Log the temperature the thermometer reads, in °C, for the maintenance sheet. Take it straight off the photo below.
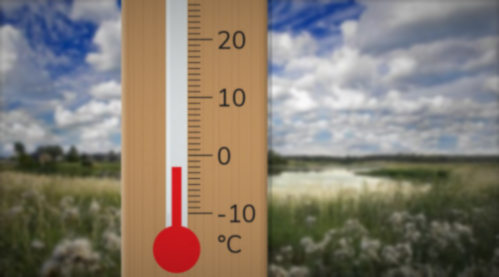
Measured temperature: -2 °C
